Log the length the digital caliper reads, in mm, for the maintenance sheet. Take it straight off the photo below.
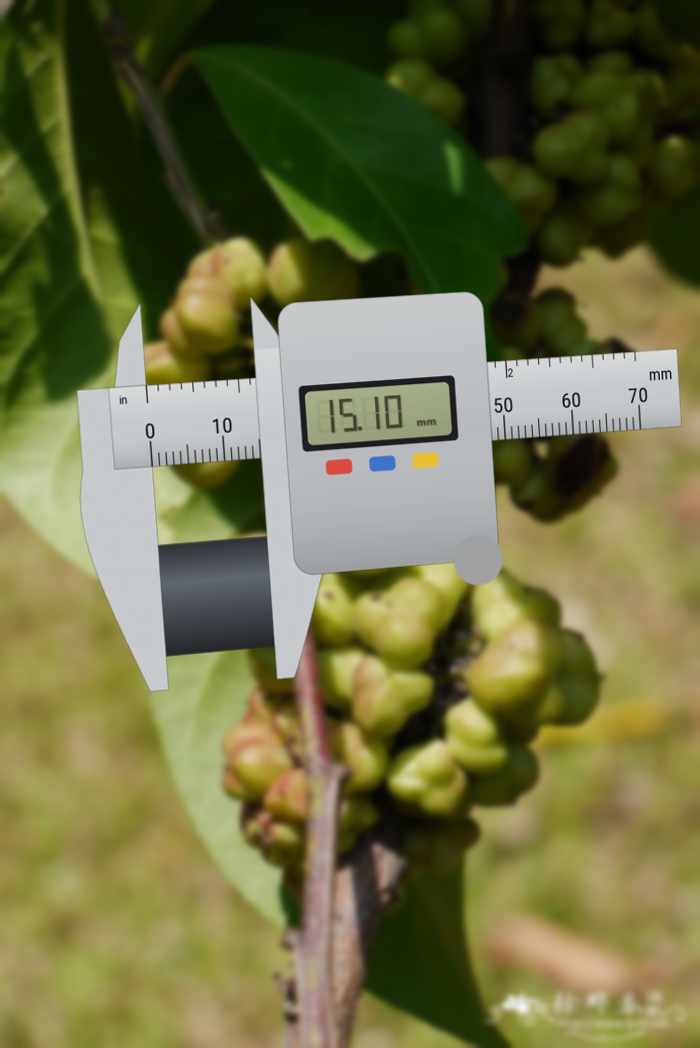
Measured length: 15.10 mm
